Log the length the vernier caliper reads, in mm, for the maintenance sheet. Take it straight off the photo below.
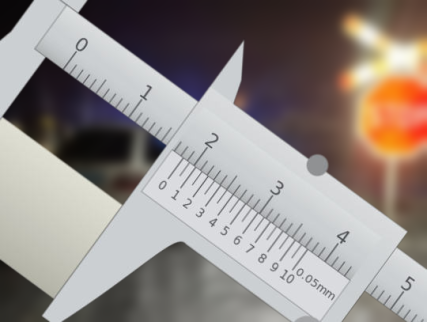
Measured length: 18.4 mm
